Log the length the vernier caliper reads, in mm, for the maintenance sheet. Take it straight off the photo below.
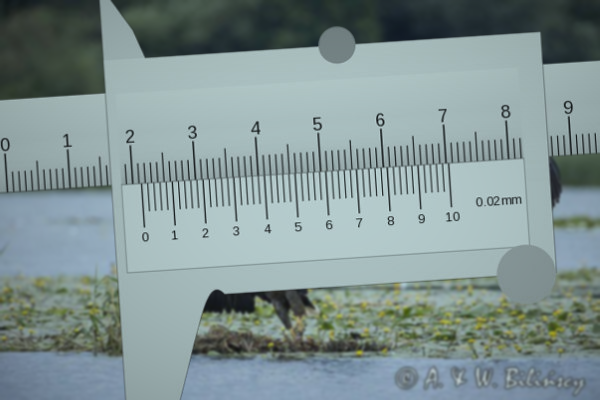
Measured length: 21.4 mm
